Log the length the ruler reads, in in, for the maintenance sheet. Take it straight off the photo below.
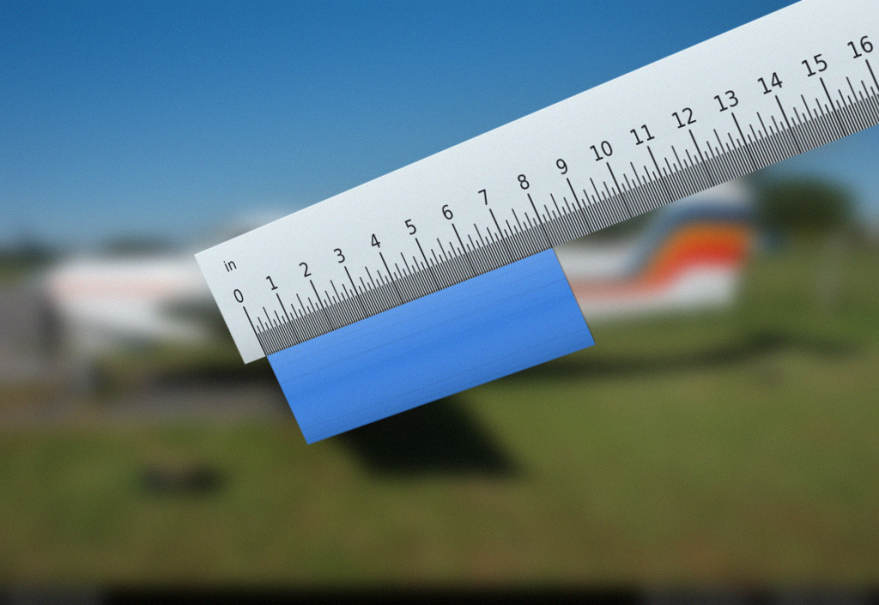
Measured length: 8 in
